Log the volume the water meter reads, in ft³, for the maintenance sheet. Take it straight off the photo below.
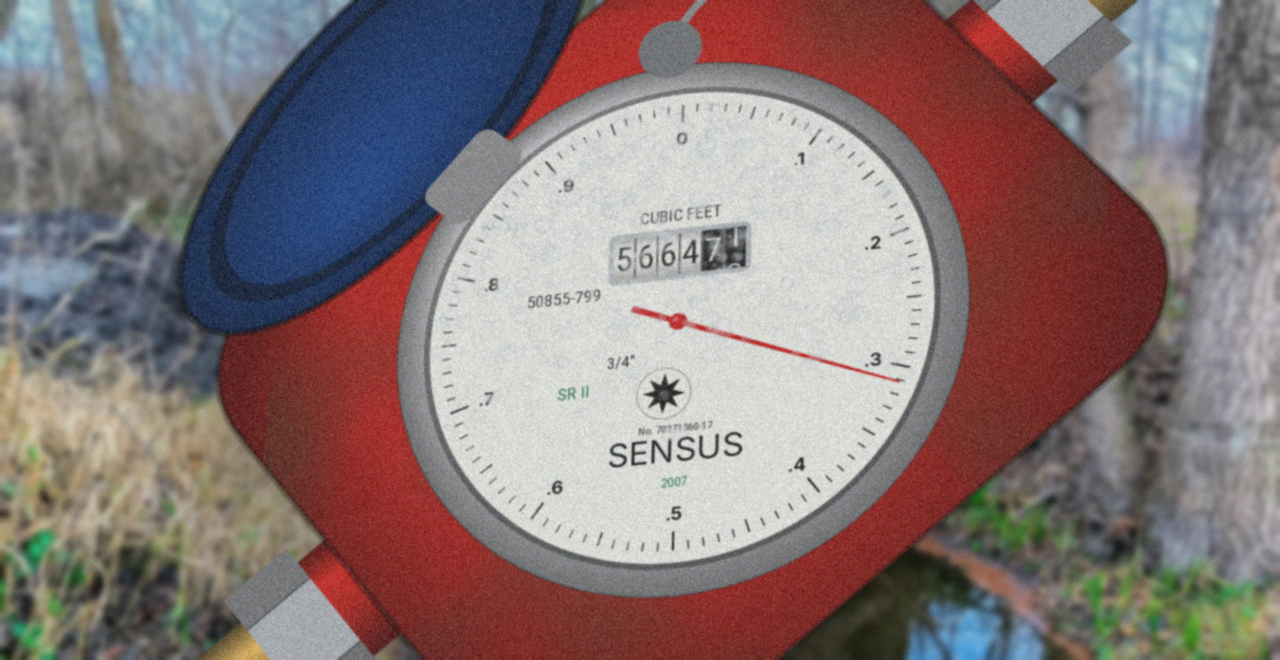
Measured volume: 566471.31 ft³
